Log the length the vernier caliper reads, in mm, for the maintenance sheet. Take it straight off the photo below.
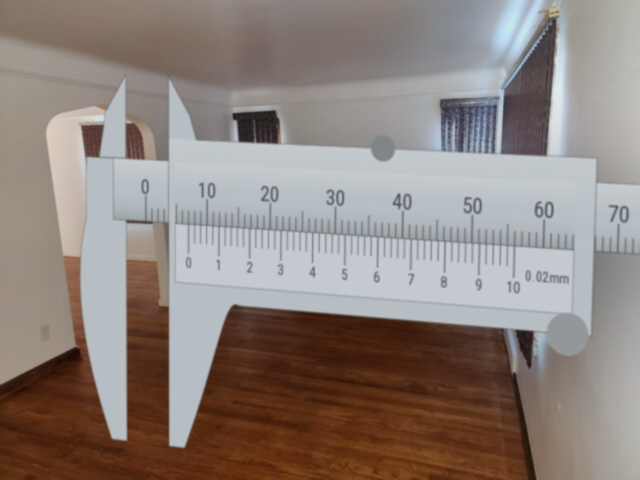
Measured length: 7.0 mm
